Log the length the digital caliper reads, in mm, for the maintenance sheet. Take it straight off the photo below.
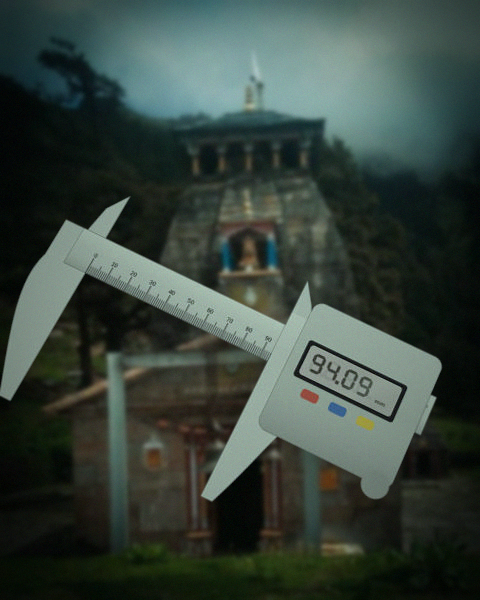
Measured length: 94.09 mm
